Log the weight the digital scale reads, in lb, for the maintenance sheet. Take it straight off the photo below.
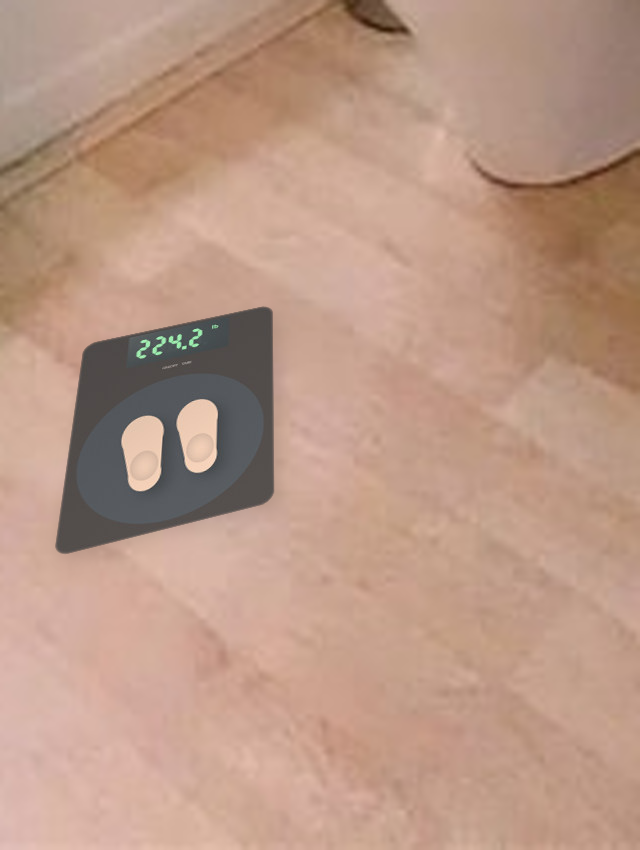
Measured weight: 224.2 lb
